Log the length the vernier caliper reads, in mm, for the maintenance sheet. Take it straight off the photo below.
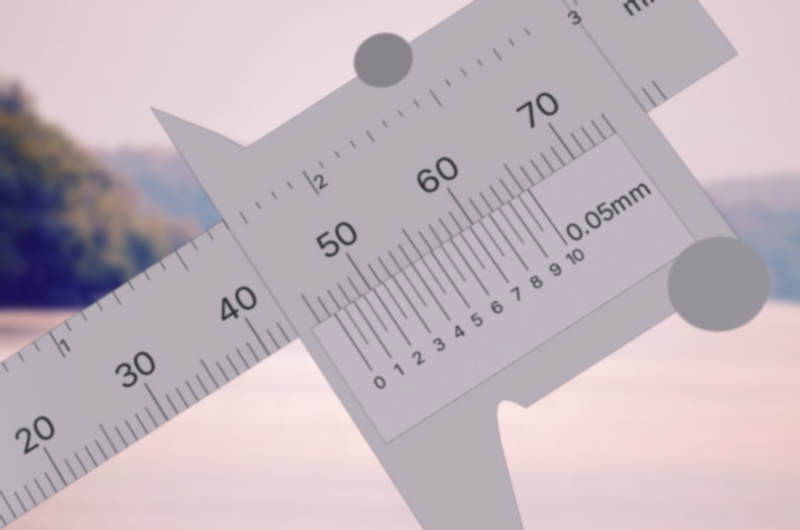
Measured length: 46.4 mm
